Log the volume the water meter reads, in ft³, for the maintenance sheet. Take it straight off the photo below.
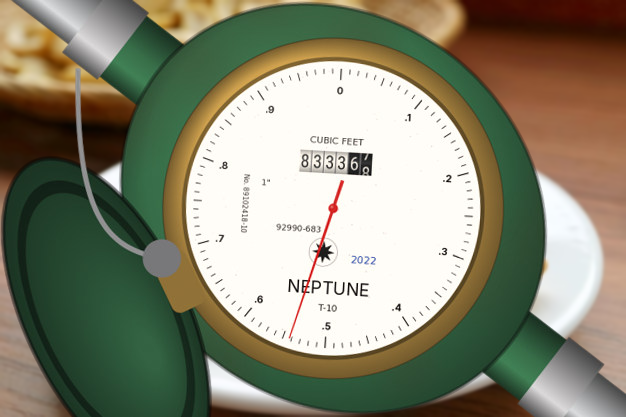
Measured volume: 833367.54 ft³
